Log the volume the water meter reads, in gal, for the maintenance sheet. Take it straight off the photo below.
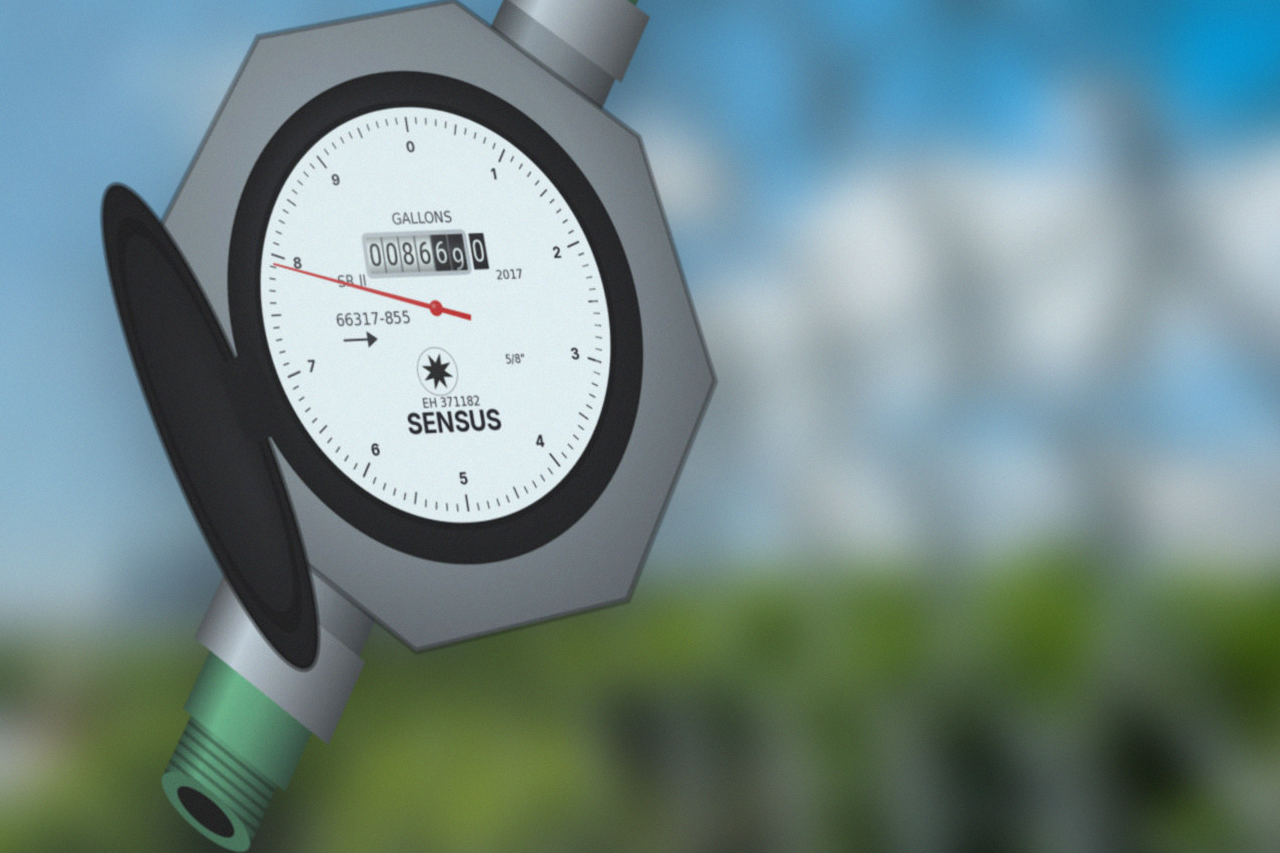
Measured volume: 86687.9 gal
